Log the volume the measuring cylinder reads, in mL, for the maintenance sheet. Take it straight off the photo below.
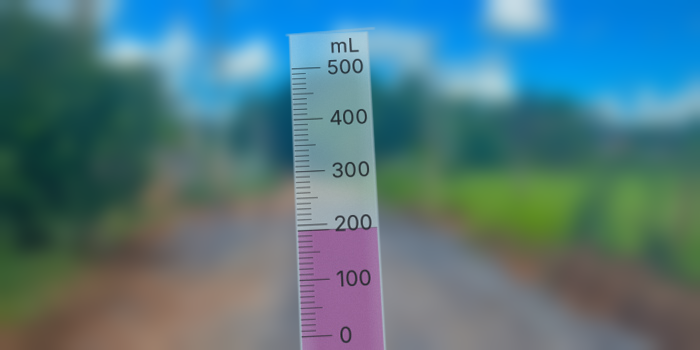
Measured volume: 190 mL
